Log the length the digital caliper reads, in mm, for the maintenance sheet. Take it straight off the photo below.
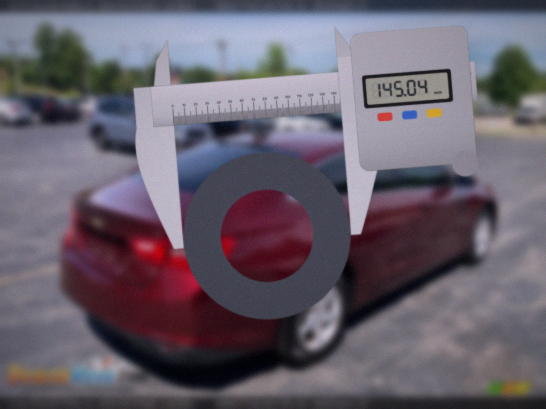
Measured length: 145.04 mm
